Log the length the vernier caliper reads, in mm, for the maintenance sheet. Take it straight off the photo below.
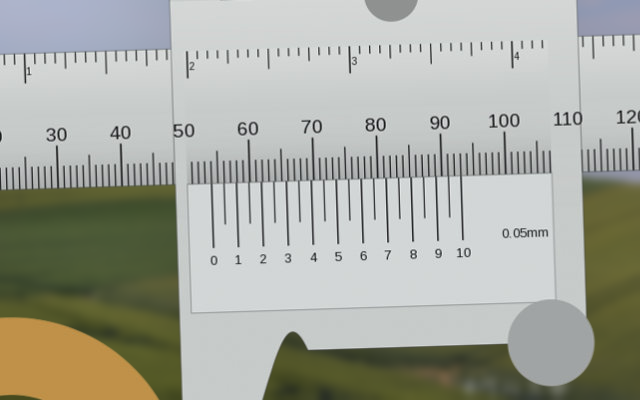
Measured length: 54.0 mm
